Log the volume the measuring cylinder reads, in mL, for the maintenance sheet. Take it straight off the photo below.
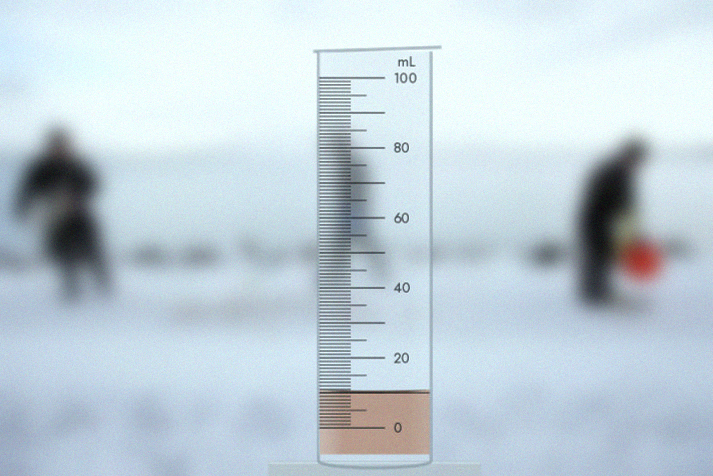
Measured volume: 10 mL
